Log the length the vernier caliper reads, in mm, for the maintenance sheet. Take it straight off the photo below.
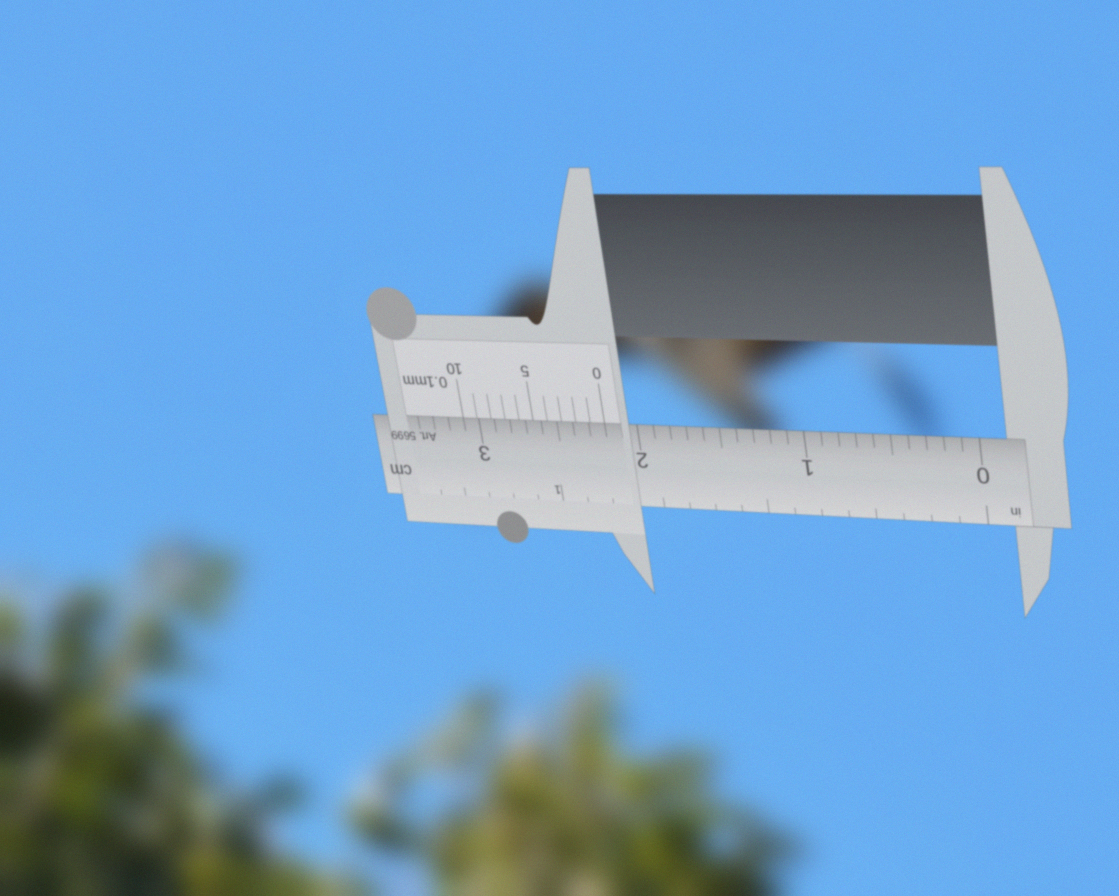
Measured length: 22.0 mm
